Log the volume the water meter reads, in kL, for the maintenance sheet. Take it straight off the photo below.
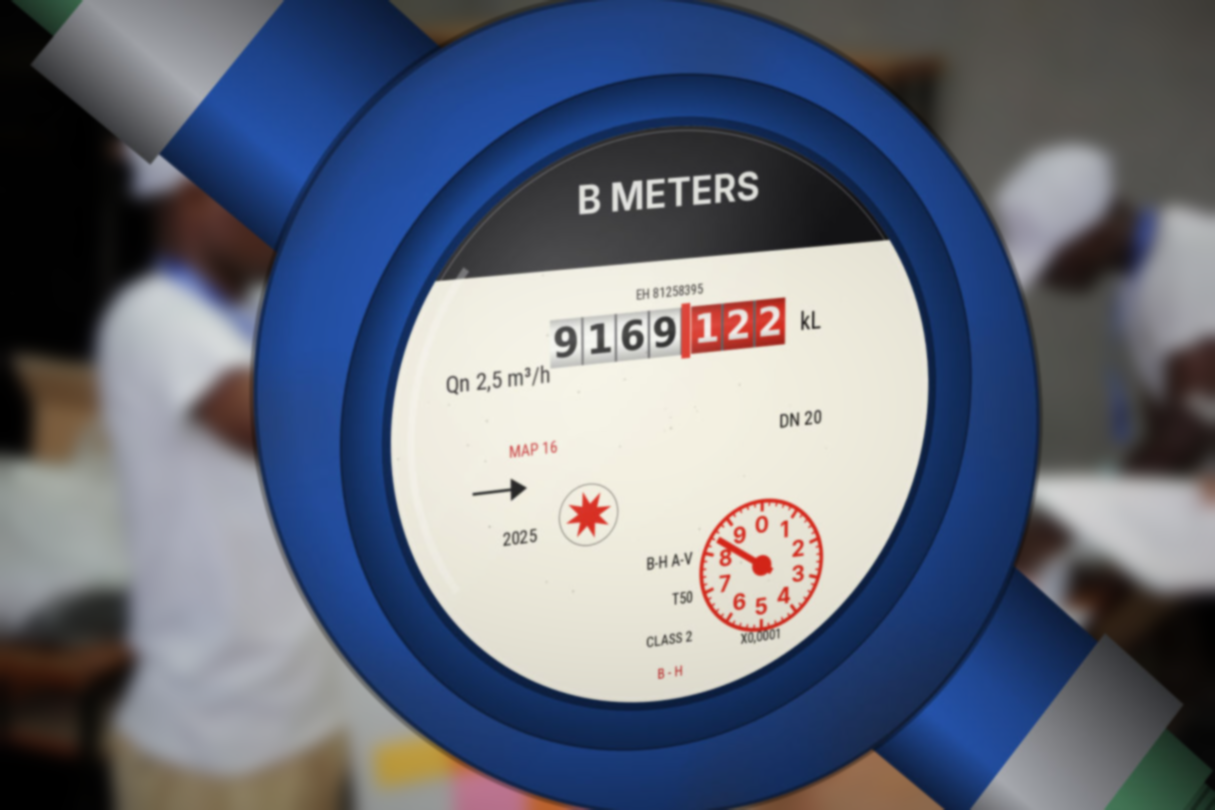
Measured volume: 9169.1228 kL
